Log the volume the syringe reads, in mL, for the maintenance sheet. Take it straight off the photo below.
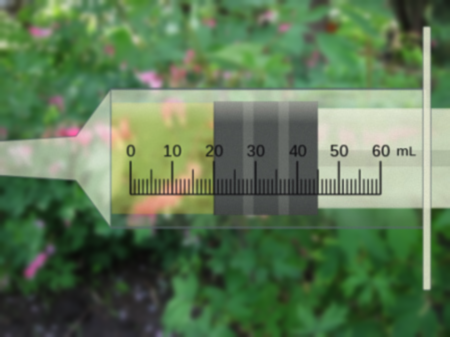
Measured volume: 20 mL
